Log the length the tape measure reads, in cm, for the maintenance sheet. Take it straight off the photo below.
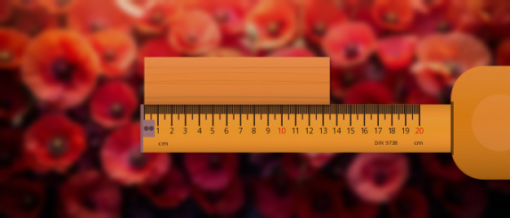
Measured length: 13.5 cm
